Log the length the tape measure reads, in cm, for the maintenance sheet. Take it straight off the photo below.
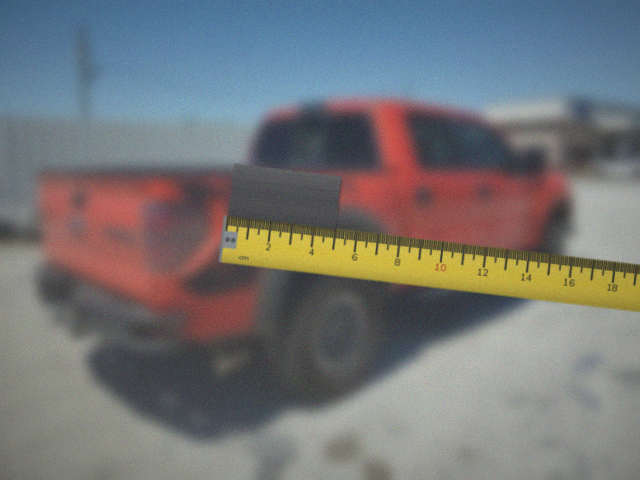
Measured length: 5 cm
